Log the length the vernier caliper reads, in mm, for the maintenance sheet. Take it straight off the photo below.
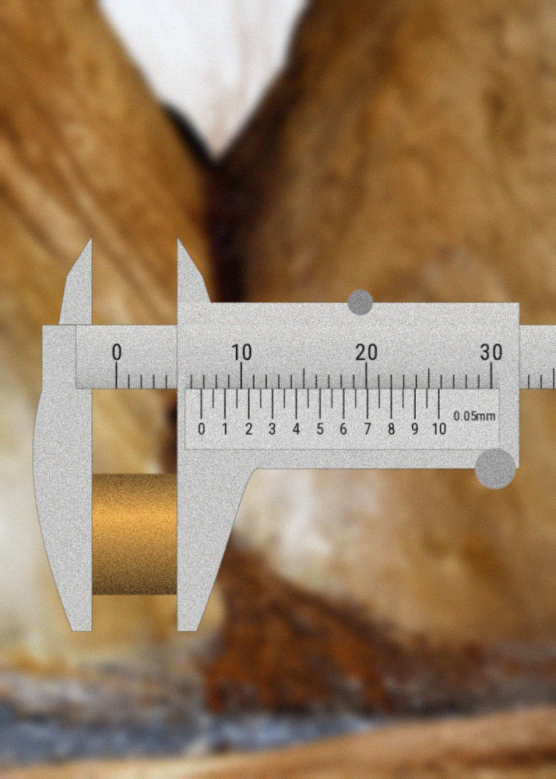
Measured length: 6.8 mm
